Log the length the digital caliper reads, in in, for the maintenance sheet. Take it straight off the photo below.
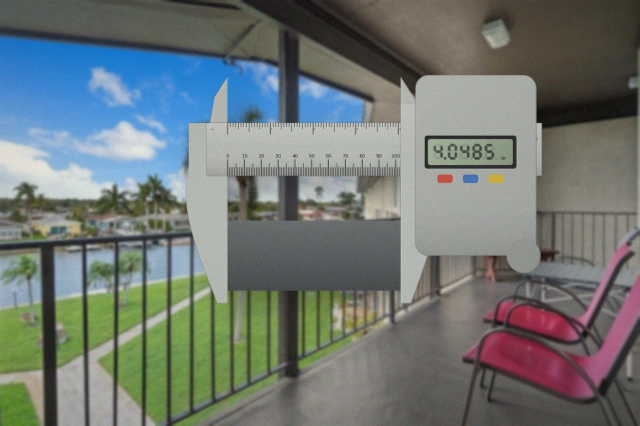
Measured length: 4.0485 in
